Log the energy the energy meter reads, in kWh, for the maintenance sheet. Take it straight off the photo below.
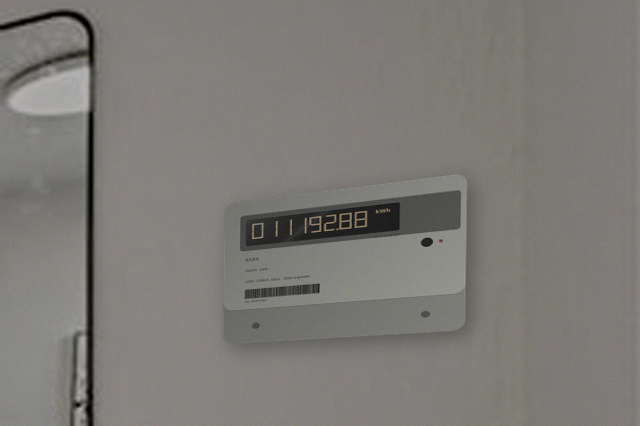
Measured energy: 11192.88 kWh
